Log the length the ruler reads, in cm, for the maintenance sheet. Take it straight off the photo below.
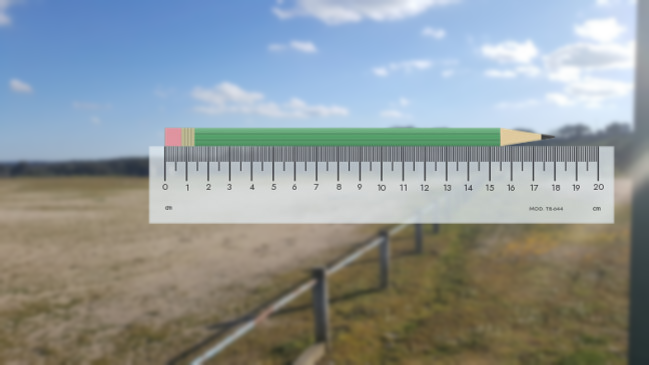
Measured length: 18 cm
